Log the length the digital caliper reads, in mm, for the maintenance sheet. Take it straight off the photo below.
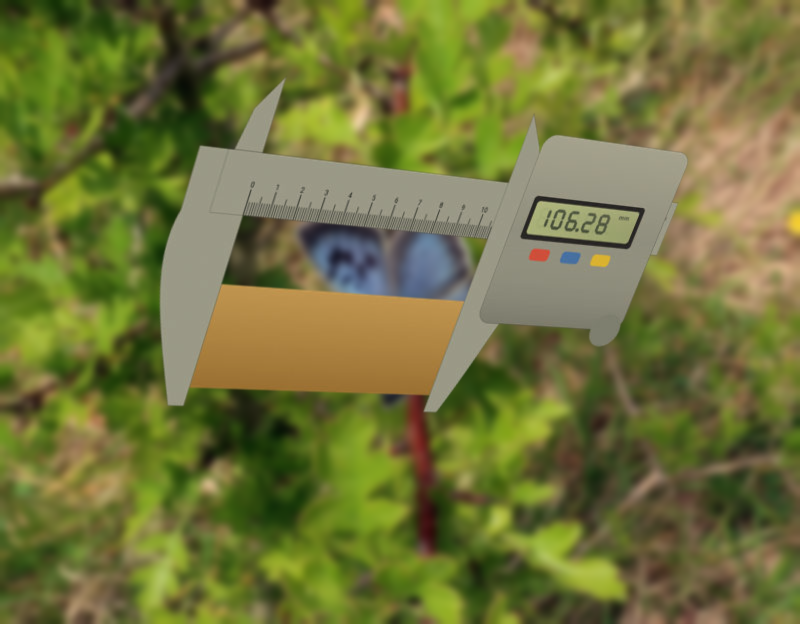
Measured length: 106.28 mm
